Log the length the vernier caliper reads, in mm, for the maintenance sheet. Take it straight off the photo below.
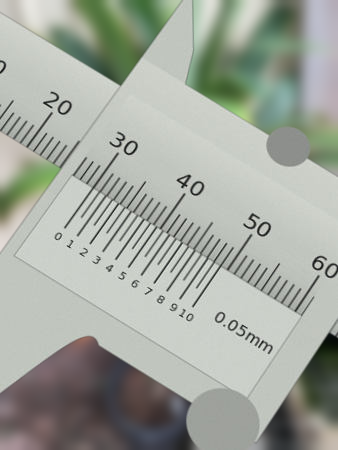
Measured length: 30.0 mm
